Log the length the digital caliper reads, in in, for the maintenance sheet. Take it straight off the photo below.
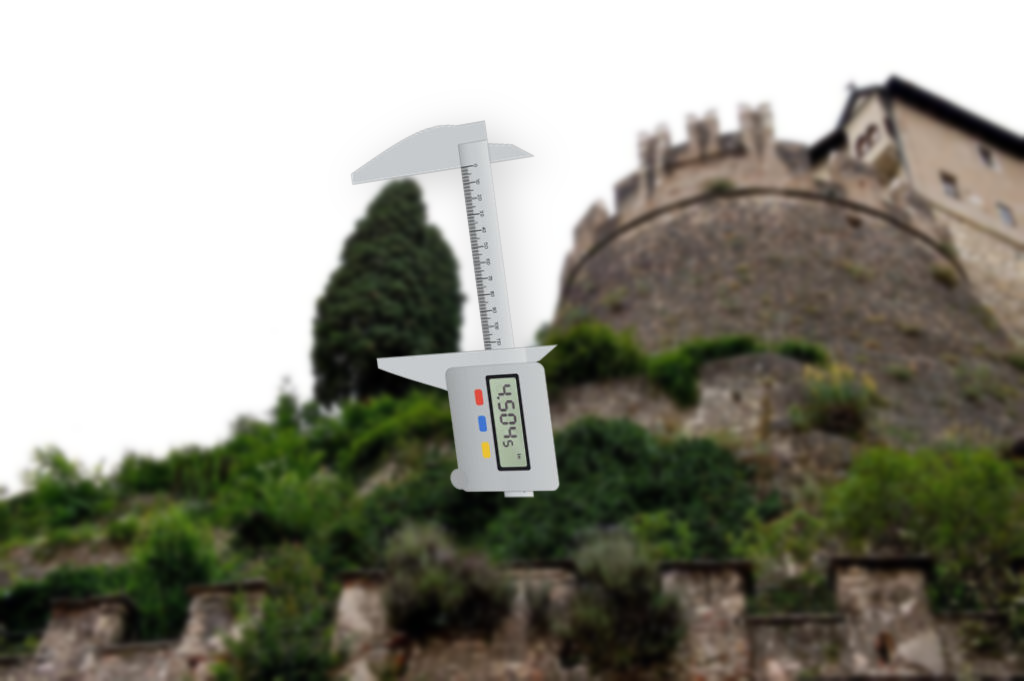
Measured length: 4.5045 in
